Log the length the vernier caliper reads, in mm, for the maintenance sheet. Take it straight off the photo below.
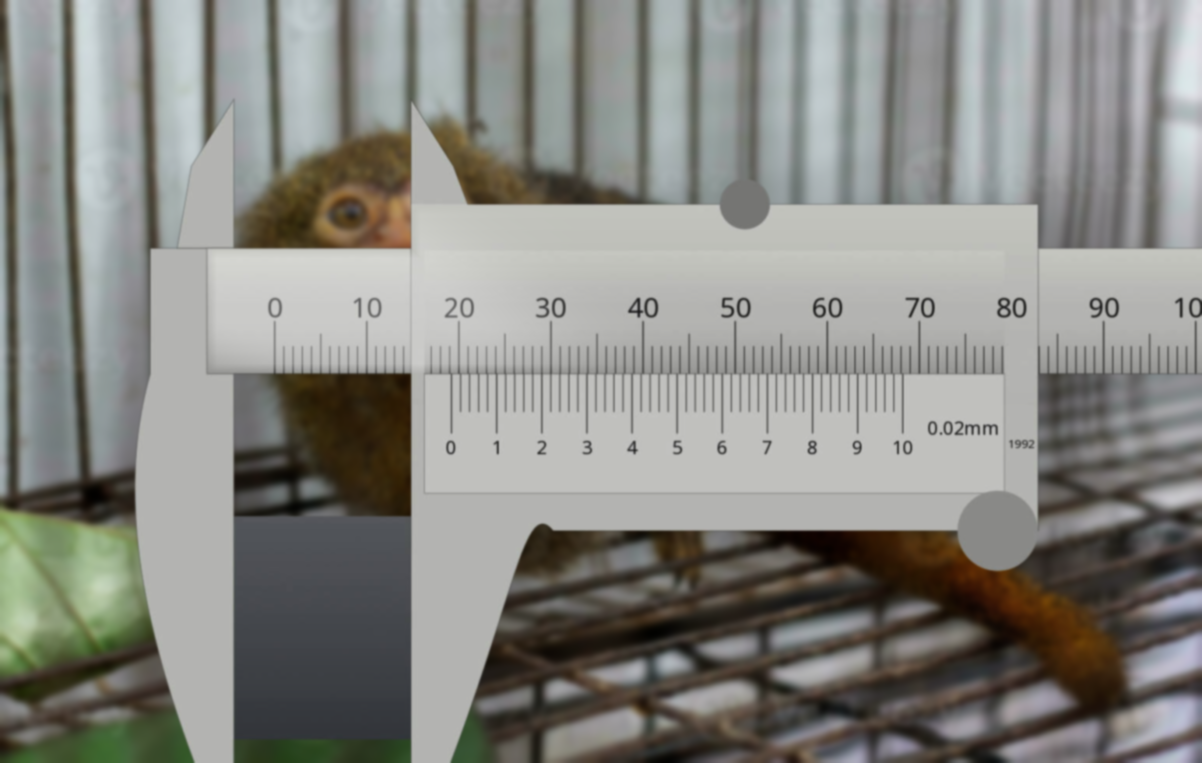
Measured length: 19.2 mm
